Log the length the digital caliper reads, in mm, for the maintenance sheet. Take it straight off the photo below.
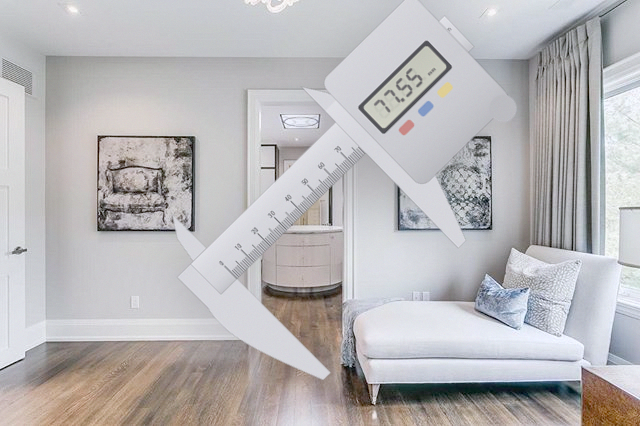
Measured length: 77.55 mm
